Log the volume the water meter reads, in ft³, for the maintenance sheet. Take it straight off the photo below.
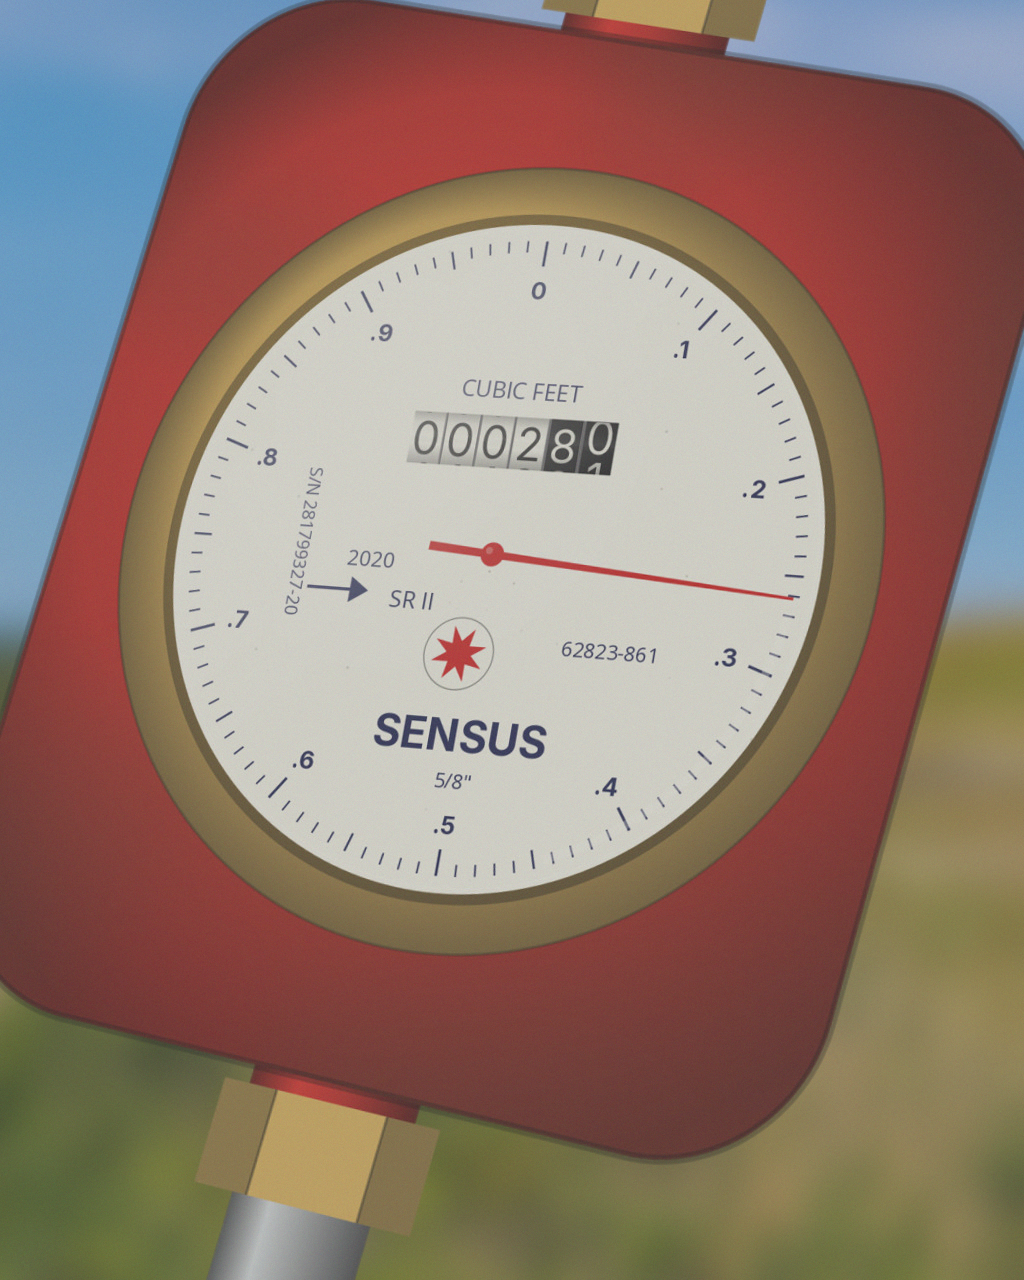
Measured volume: 280.26 ft³
